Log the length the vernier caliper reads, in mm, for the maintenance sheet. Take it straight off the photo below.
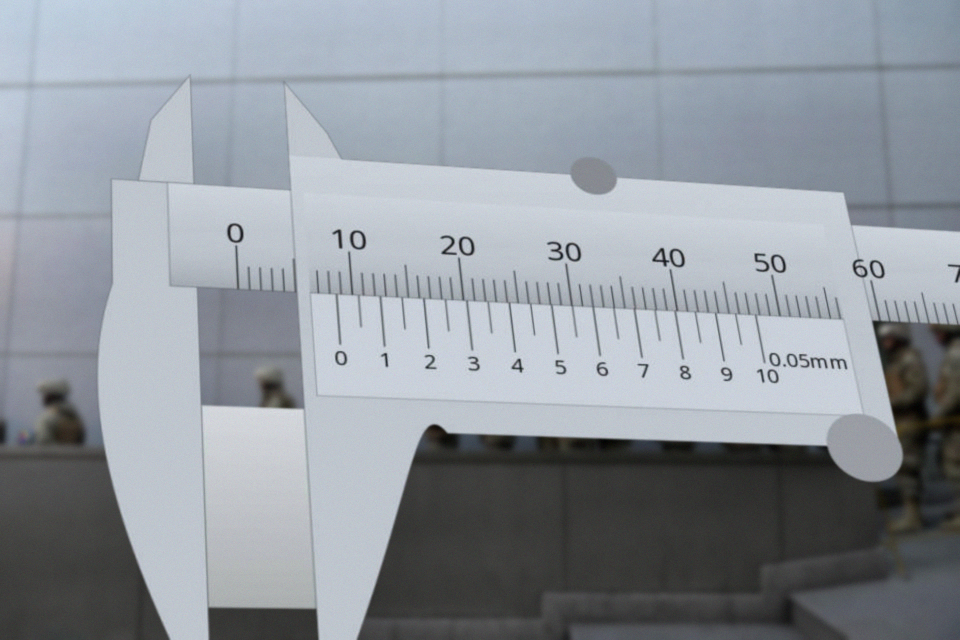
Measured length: 8.6 mm
